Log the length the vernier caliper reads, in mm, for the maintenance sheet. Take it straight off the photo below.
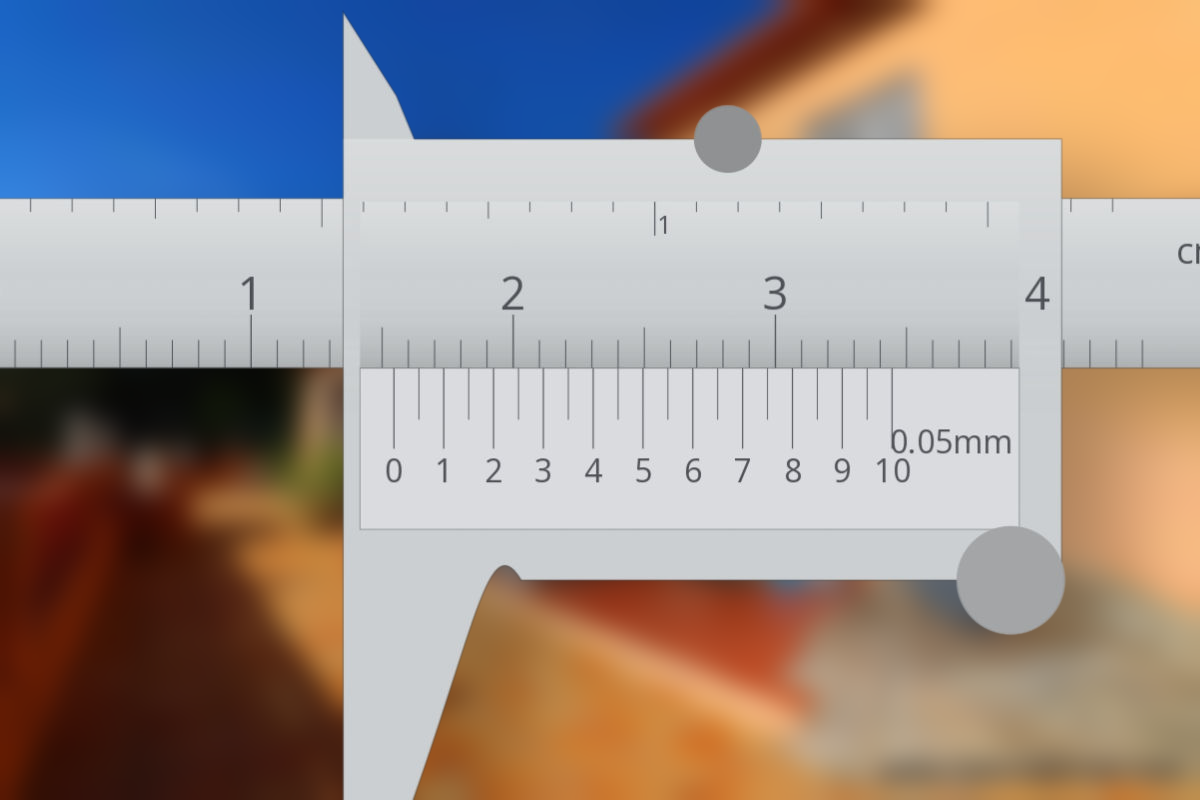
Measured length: 15.45 mm
